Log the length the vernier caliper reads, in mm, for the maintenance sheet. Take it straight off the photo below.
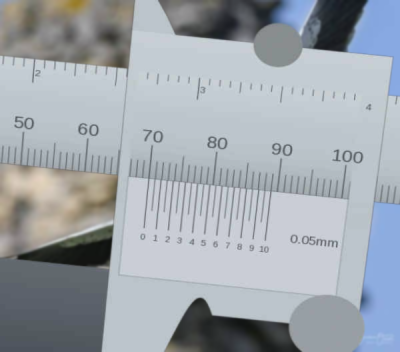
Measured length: 70.0 mm
